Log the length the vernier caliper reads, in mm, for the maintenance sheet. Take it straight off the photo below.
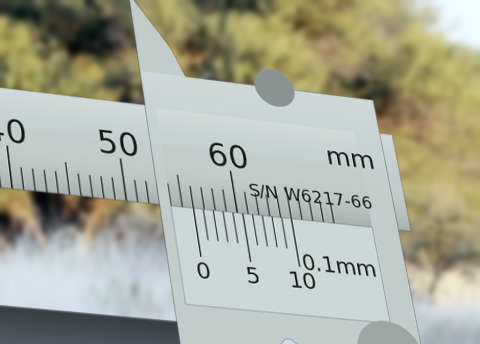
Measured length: 56.0 mm
